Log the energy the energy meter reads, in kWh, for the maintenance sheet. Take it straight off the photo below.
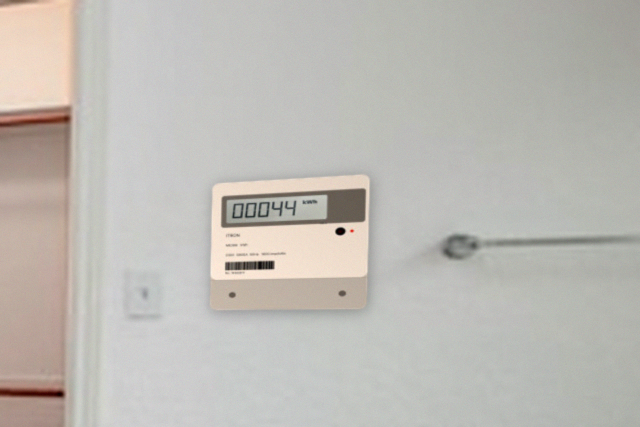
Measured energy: 44 kWh
